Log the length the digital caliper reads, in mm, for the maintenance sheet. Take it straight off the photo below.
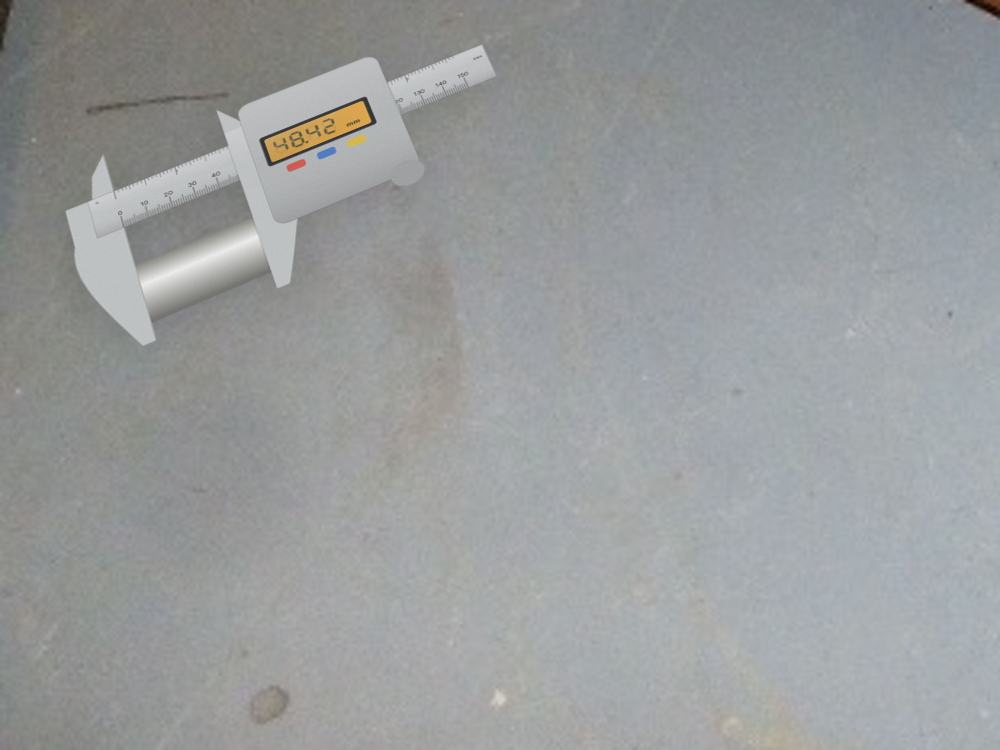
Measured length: 48.42 mm
